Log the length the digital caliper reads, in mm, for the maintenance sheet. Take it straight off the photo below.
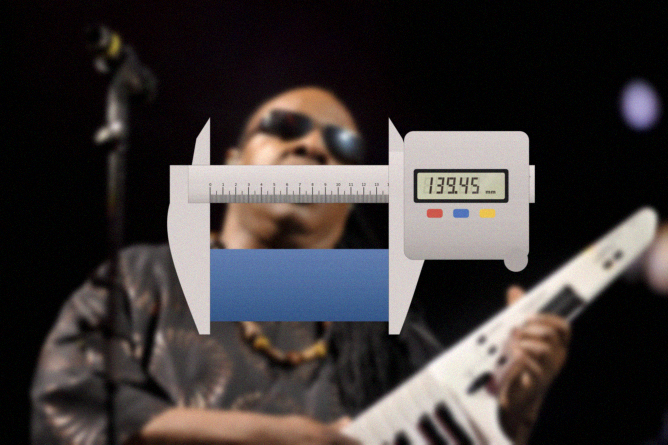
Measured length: 139.45 mm
